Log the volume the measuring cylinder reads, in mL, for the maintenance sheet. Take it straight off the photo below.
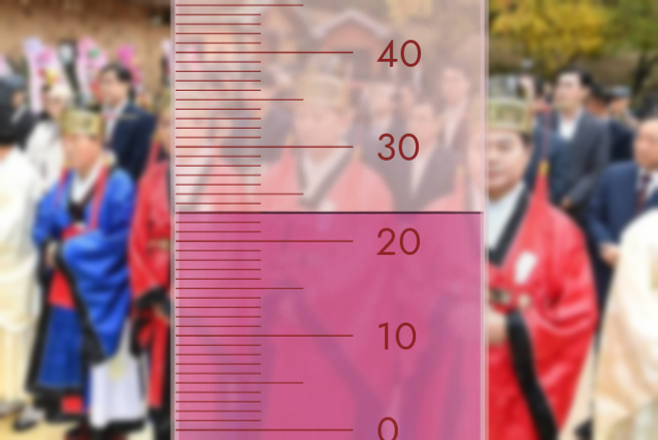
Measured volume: 23 mL
